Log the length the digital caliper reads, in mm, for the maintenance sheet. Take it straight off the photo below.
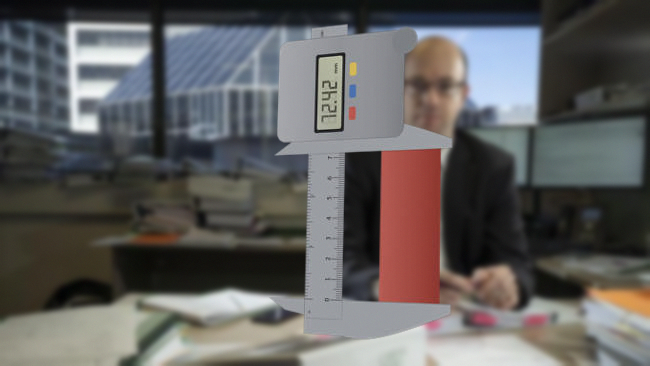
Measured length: 72.42 mm
